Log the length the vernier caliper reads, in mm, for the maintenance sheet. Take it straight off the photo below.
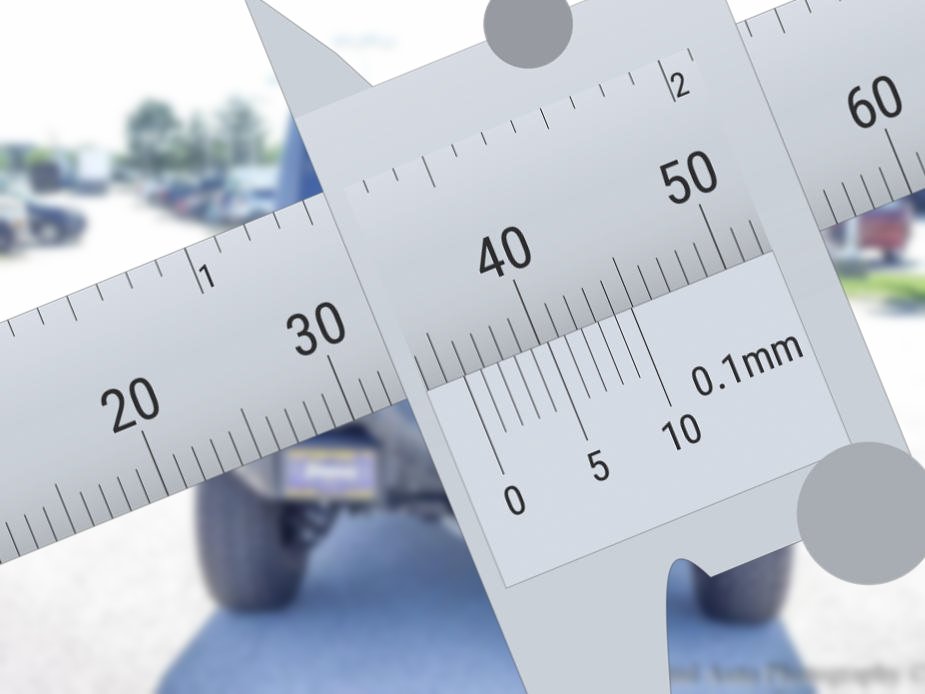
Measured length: 35.9 mm
